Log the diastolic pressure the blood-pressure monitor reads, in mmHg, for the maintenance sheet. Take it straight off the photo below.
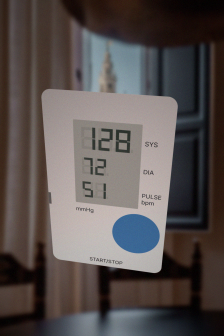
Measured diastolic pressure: 72 mmHg
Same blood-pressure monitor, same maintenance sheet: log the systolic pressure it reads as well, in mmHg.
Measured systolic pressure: 128 mmHg
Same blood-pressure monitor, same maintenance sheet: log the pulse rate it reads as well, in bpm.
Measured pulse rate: 51 bpm
